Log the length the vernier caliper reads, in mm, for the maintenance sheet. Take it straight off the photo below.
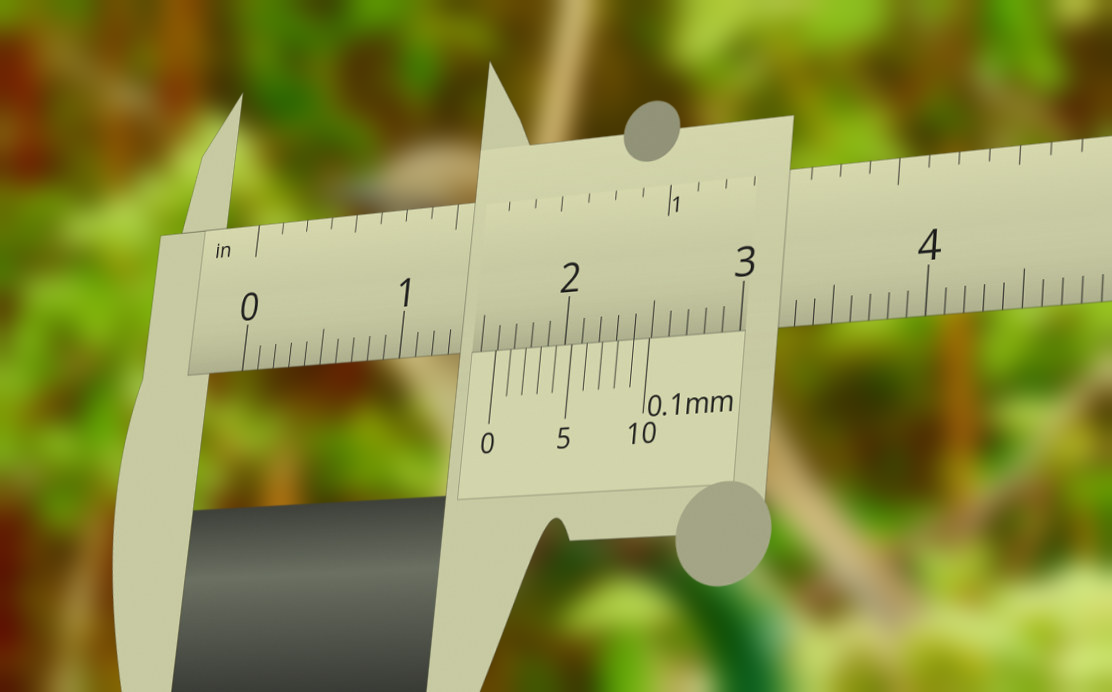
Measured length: 15.9 mm
